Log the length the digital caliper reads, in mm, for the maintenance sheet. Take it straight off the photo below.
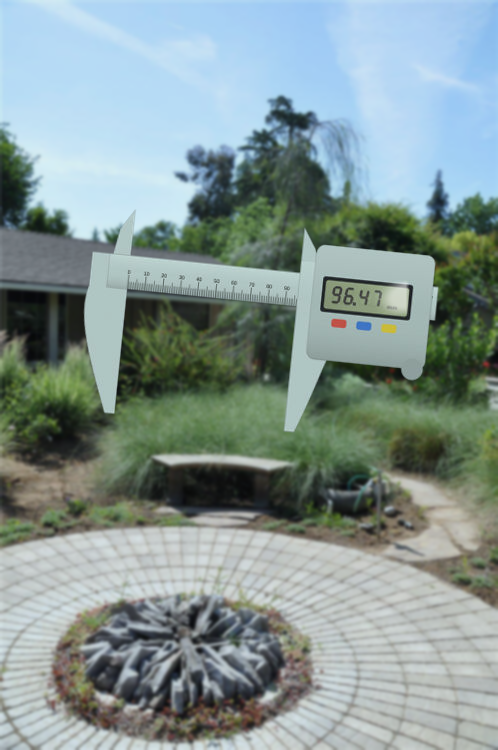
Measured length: 96.47 mm
